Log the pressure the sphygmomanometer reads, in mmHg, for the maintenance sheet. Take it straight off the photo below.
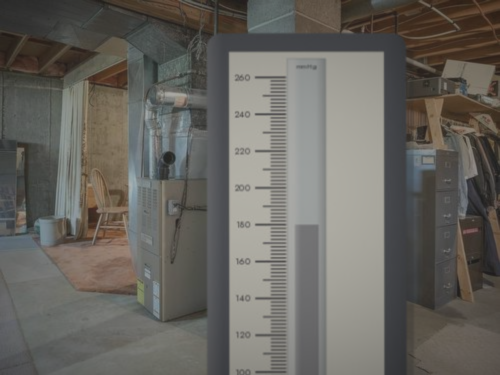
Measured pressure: 180 mmHg
